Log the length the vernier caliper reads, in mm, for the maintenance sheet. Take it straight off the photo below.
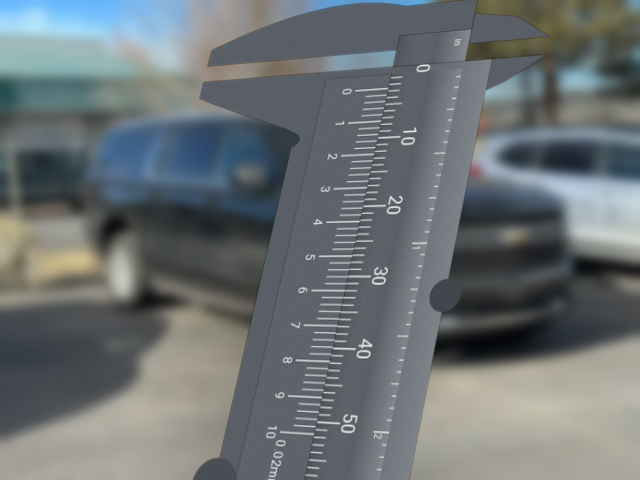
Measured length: 2.6 mm
